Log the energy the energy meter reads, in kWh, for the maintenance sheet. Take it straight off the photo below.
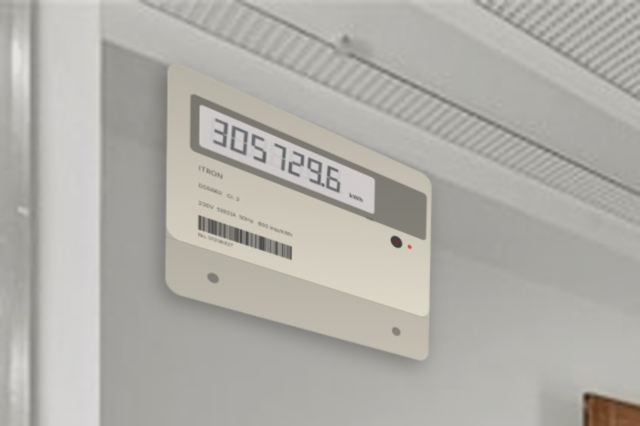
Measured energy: 305729.6 kWh
